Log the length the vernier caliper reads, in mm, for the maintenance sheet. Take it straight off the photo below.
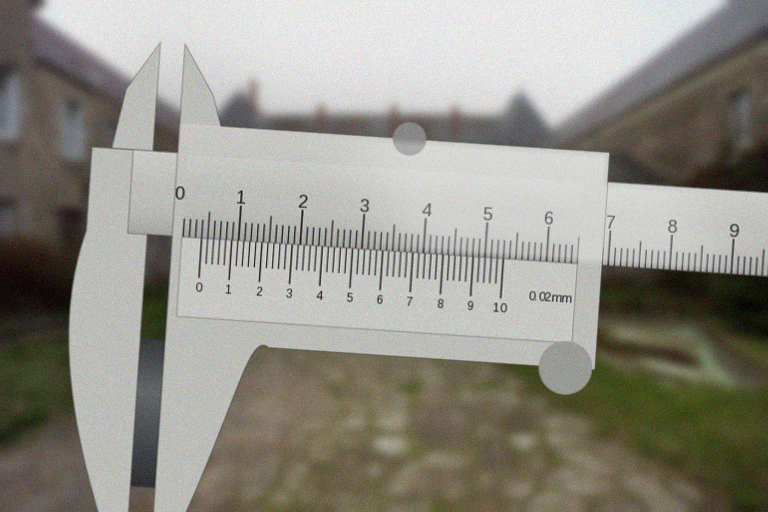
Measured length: 4.0 mm
